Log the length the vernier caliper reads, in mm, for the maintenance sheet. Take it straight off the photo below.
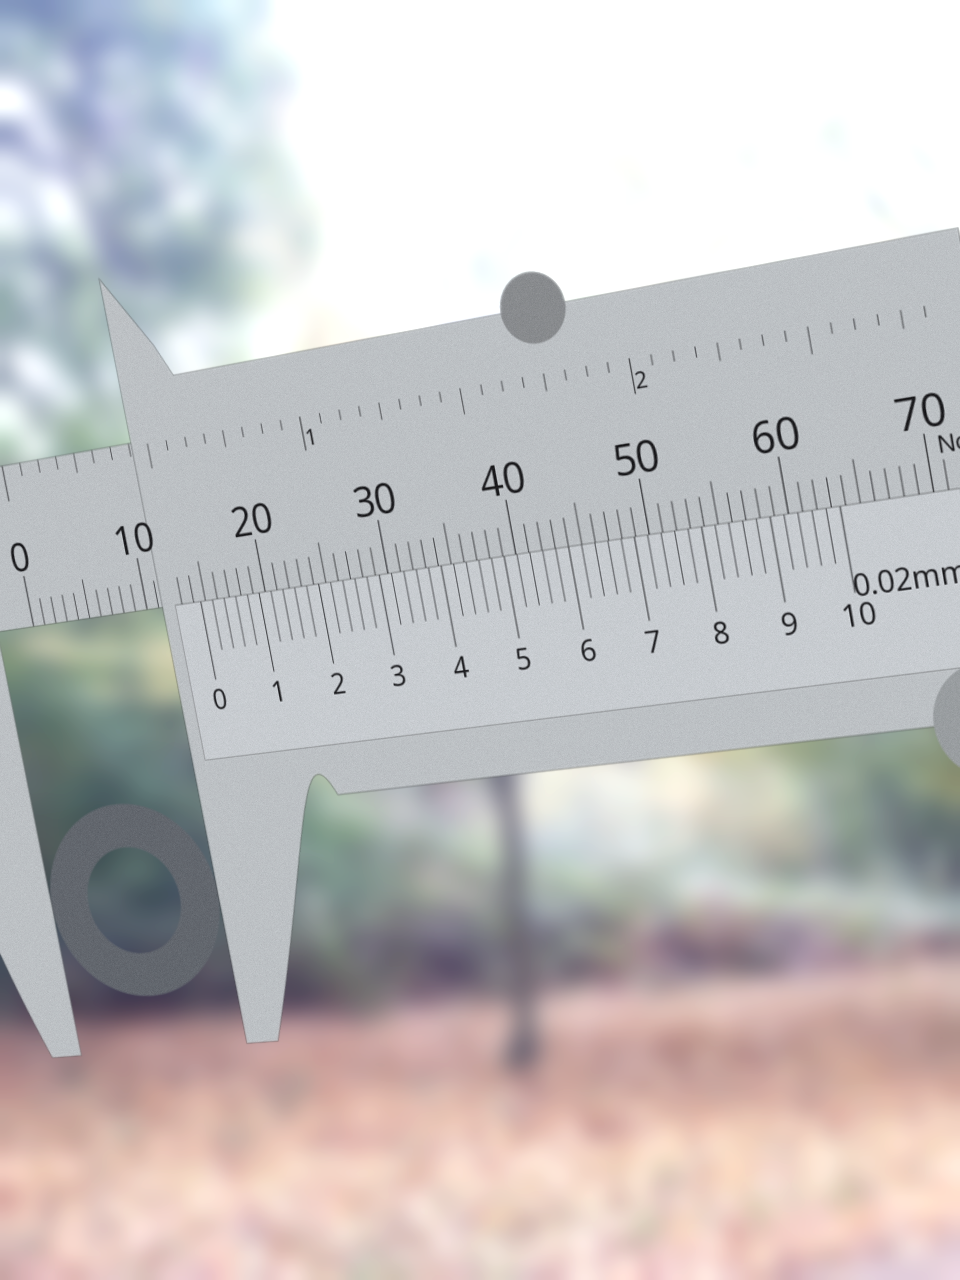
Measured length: 14.6 mm
